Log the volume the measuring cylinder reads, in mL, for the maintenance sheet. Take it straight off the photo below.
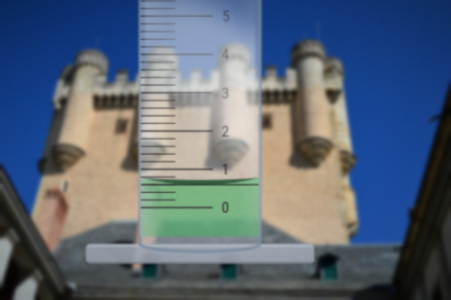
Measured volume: 0.6 mL
